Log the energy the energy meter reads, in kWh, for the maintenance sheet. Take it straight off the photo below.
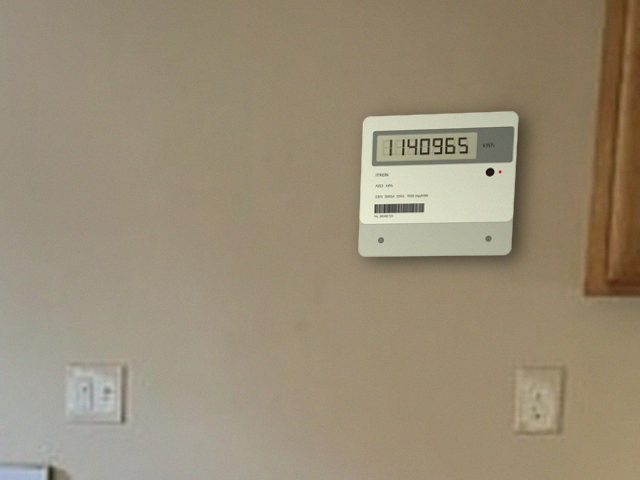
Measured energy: 1140965 kWh
